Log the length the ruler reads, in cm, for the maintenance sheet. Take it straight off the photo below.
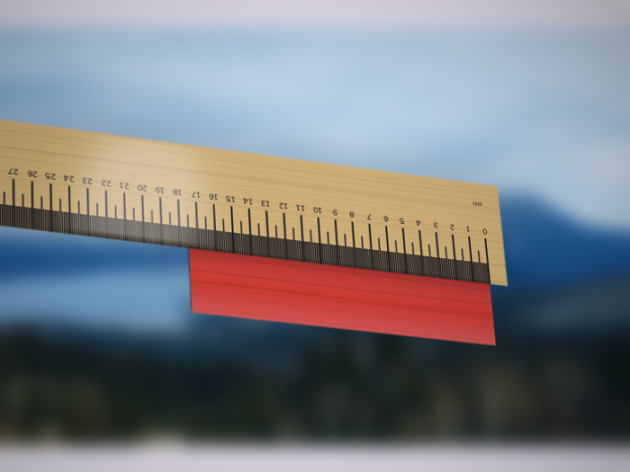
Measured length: 17.5 cm
